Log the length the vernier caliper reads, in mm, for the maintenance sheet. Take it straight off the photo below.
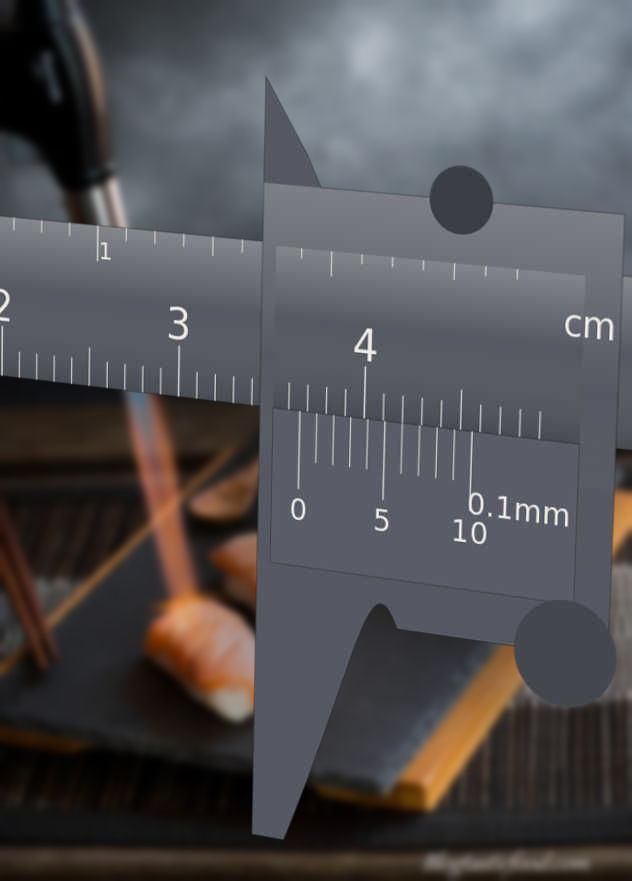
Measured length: 36.6 mm
